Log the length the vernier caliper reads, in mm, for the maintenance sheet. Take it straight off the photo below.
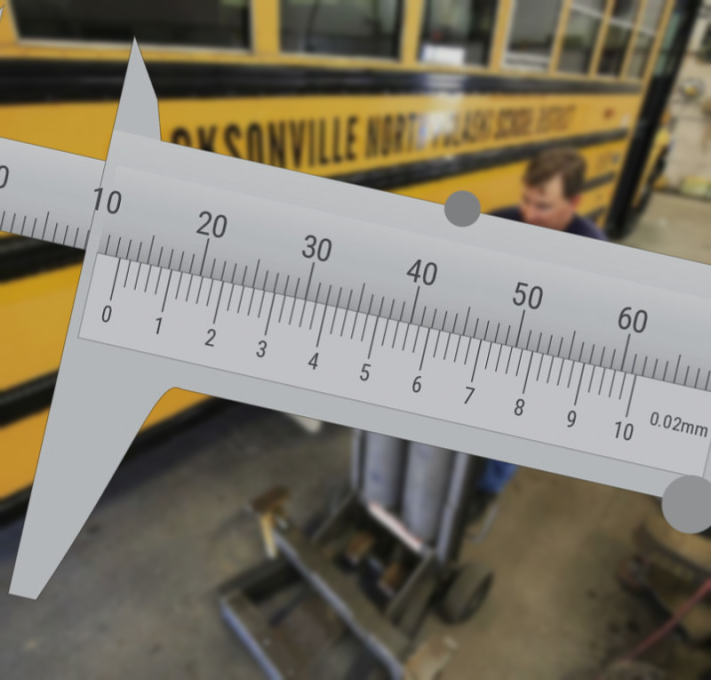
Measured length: 12.4 mm
